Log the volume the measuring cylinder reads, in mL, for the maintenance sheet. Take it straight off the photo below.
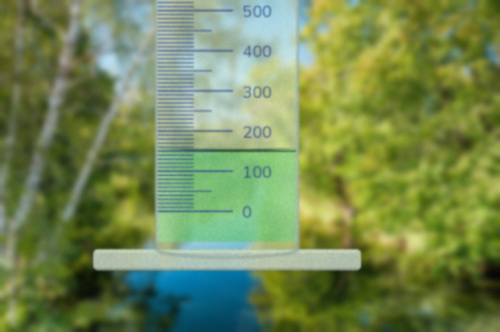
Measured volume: 150 mL
